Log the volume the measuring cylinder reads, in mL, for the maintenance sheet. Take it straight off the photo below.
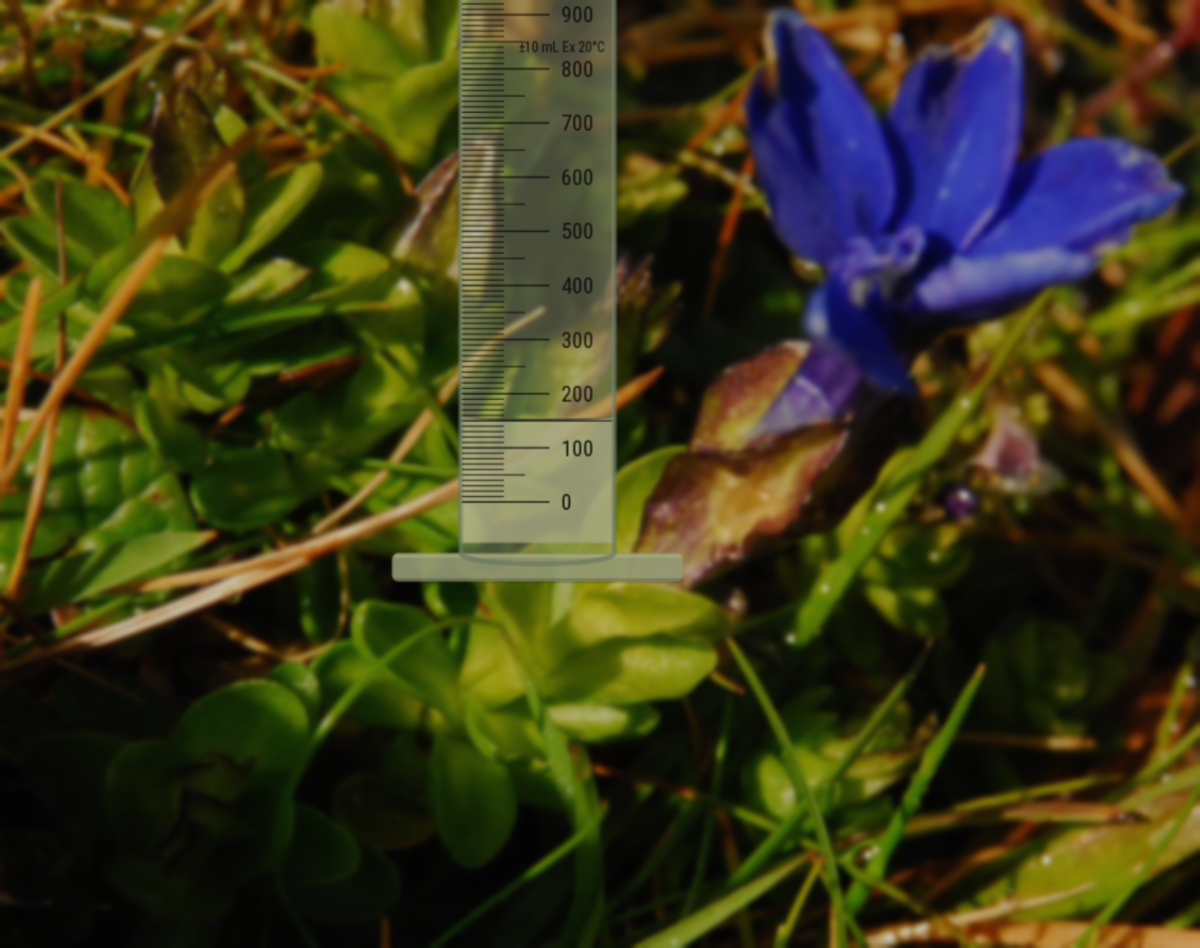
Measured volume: 150 mL
